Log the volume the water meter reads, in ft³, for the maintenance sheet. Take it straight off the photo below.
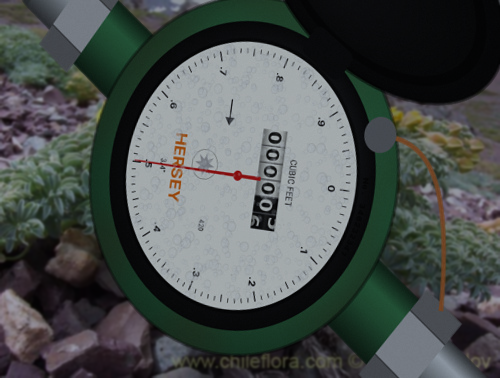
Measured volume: 5.50 ft³
